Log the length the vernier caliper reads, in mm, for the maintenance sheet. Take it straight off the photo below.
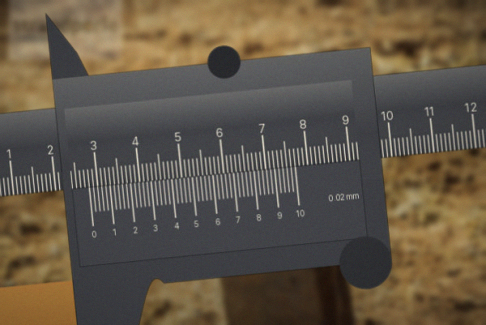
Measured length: 28.0 mm
